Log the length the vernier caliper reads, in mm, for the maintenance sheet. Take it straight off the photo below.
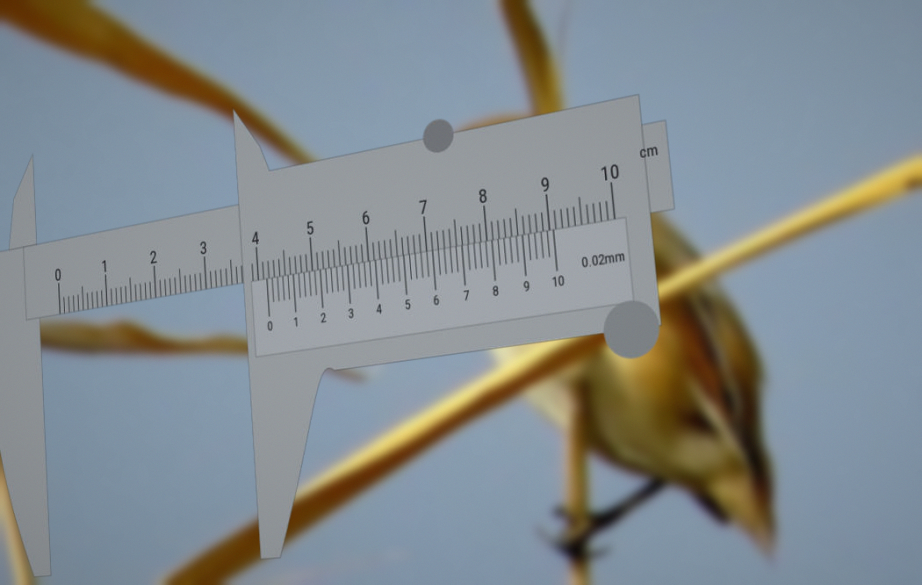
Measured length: 41.6 mm
